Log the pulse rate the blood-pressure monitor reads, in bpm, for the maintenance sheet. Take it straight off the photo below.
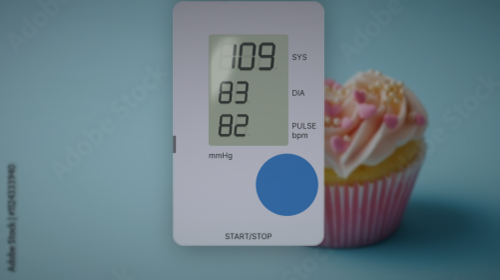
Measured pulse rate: 82 bpm
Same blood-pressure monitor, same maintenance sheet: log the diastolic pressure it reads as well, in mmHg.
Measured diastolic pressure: 83 mmHg
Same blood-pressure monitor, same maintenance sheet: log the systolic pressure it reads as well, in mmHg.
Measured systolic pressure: 109 mmHg
